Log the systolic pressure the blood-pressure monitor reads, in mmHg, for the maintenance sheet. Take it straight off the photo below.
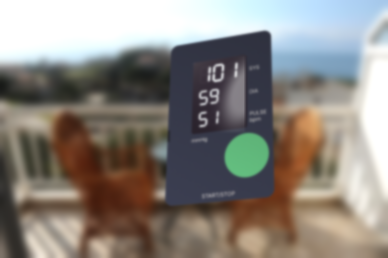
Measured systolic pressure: 101 mmHg
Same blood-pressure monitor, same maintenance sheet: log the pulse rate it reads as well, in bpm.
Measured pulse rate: 51 bpm
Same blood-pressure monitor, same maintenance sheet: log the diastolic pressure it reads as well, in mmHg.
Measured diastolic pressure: 59 mmHg
